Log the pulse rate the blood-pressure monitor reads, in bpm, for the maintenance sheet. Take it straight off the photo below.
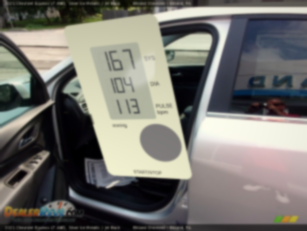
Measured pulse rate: 113 bpm
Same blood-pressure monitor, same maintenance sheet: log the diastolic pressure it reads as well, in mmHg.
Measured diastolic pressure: 104 mmHg
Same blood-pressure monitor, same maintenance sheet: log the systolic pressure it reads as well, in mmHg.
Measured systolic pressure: 167 mmHg
